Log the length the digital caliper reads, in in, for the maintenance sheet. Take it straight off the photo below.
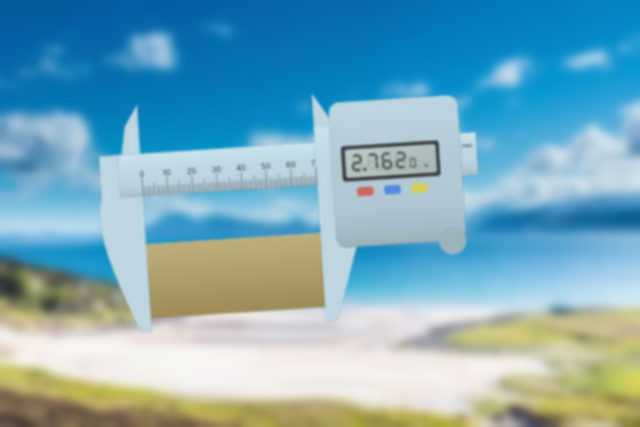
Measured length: 2.7620 in
